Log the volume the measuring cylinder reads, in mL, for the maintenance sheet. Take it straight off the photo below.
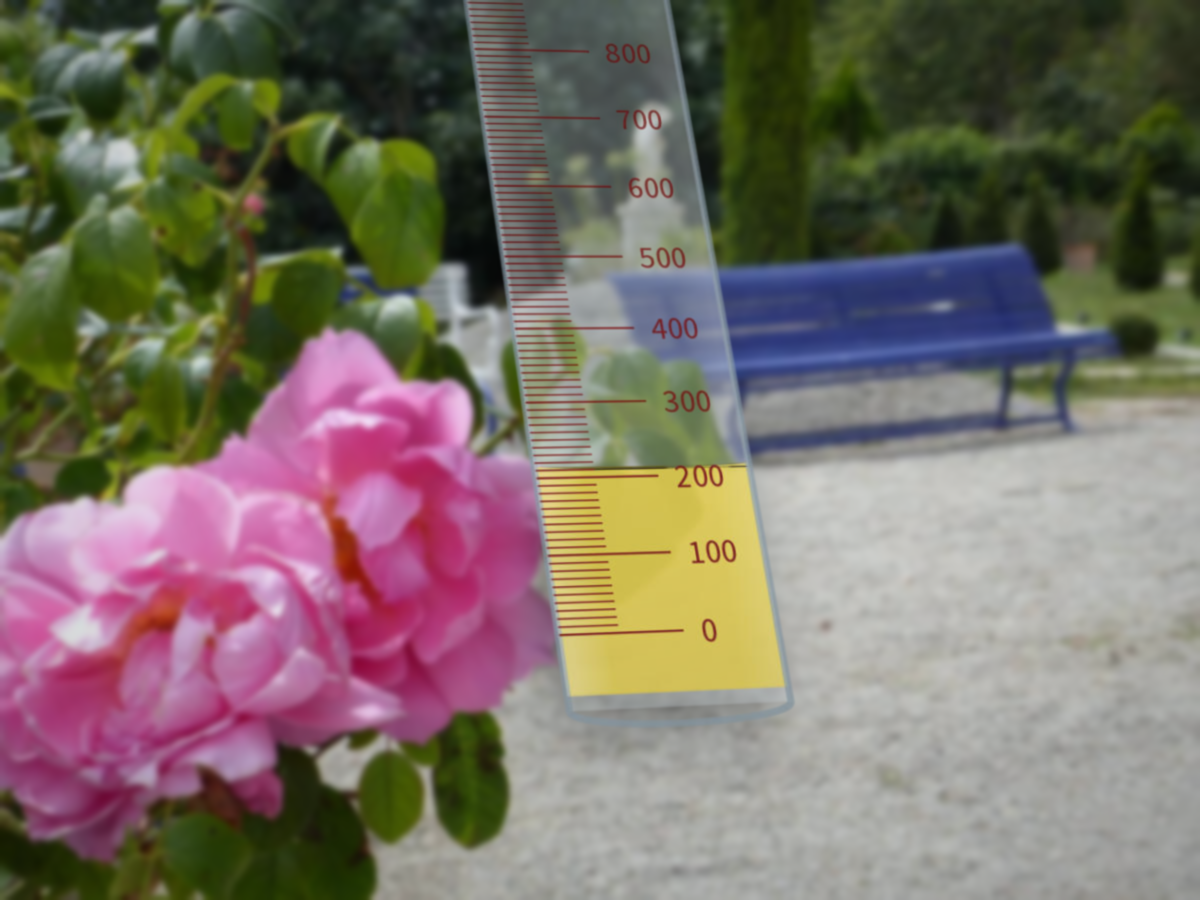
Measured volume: 210 mL
